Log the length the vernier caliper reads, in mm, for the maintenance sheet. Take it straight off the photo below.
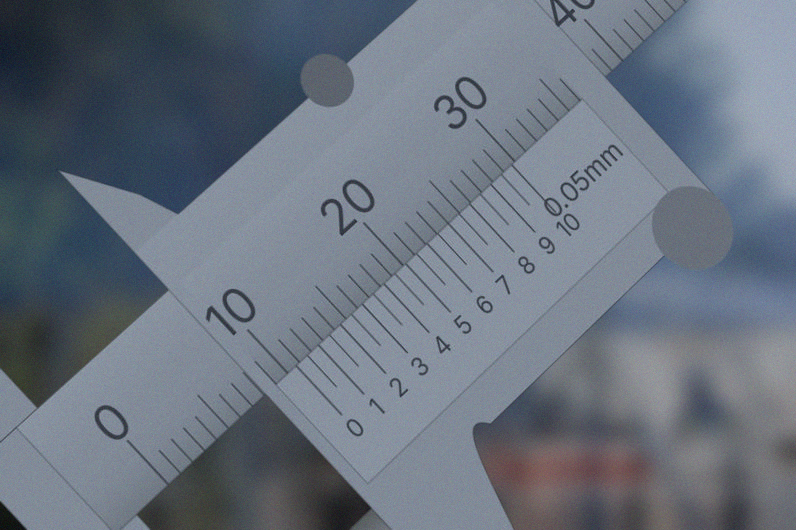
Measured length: 10.7 mm
